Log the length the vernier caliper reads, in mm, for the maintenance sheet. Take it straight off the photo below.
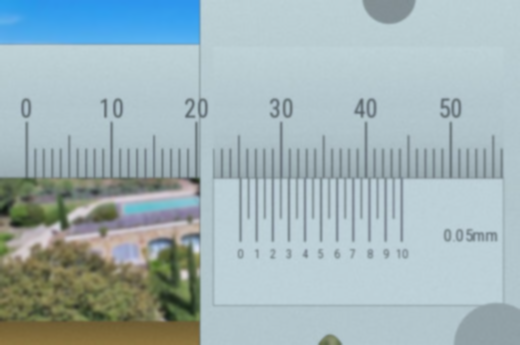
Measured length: 25.2 mm
